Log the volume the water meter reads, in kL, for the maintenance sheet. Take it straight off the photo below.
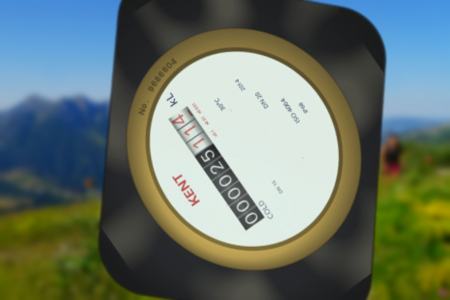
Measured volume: 25.114 kL
